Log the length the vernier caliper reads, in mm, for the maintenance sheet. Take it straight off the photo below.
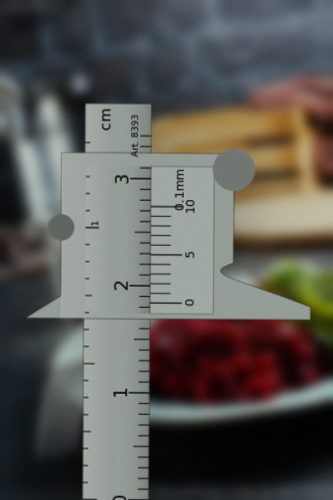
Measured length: 18.4 mm
